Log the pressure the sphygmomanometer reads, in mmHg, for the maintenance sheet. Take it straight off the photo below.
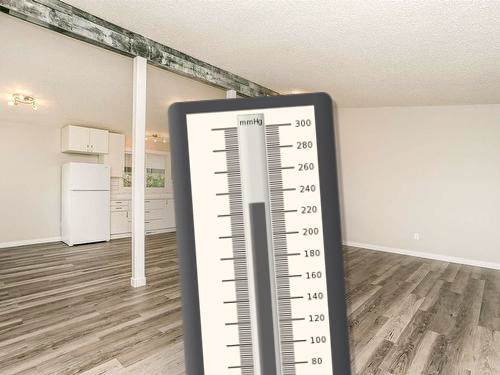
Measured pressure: 230 mmHg
